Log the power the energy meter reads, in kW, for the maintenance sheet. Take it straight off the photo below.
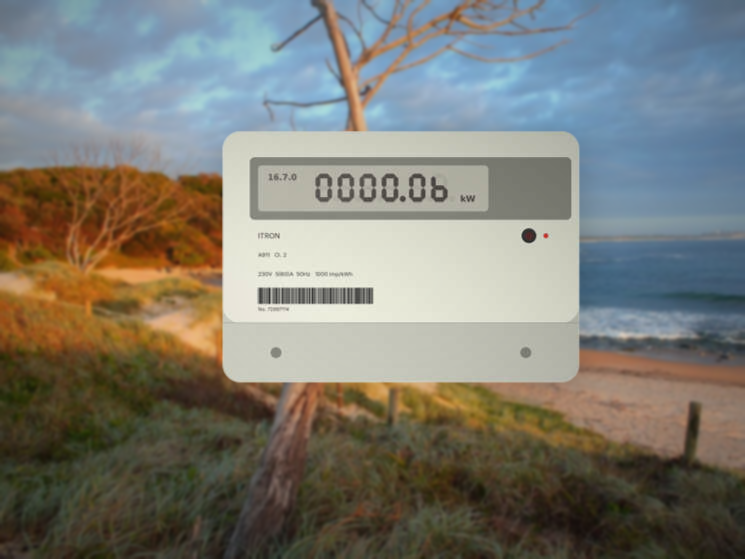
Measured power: 0.06 kW
